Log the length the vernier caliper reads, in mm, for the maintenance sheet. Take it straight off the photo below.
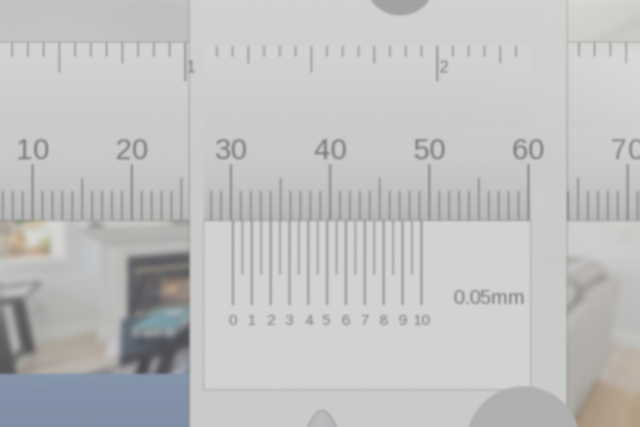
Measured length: 30.2 mm
